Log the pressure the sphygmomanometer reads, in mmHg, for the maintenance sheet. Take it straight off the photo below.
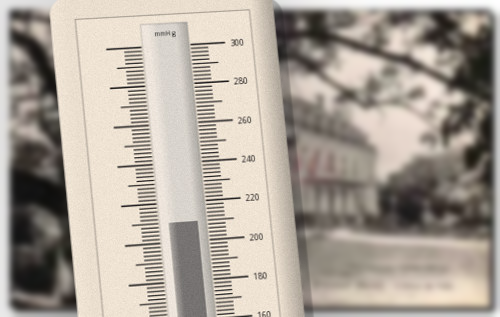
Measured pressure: 210 mmHg
